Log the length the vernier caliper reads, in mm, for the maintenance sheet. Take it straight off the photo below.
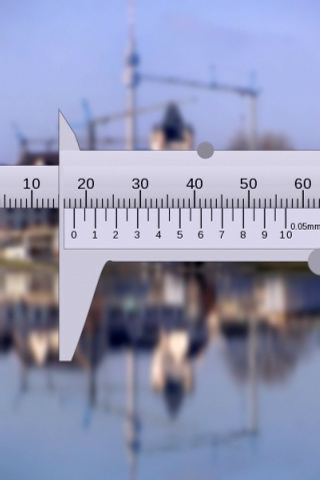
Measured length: 17.8 mm
